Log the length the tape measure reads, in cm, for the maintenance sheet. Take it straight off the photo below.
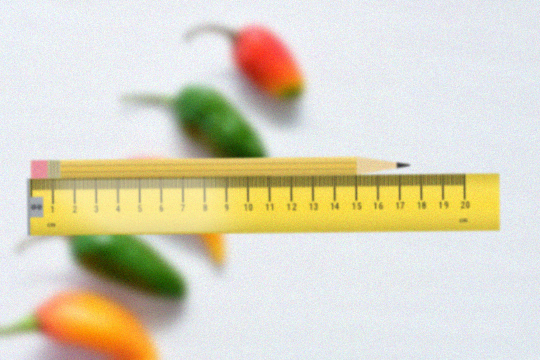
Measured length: 17.5 cm
